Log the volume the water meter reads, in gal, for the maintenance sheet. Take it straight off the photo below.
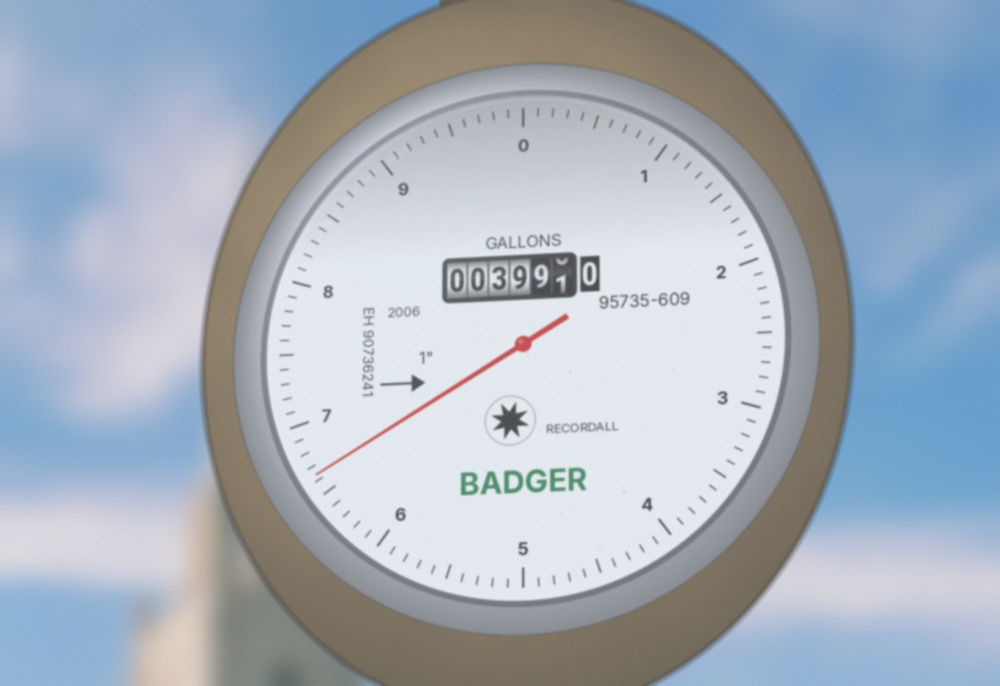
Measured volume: 39906.6 gal
